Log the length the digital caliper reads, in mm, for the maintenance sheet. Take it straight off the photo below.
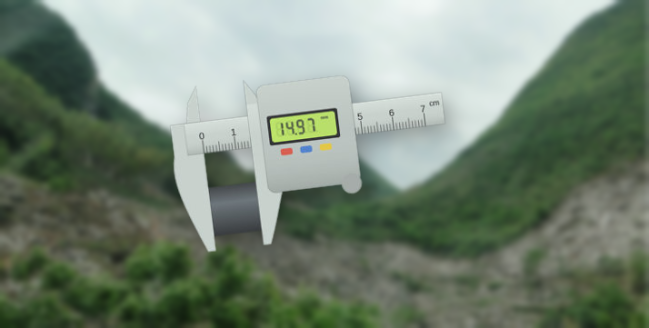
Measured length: 14.97 mm
